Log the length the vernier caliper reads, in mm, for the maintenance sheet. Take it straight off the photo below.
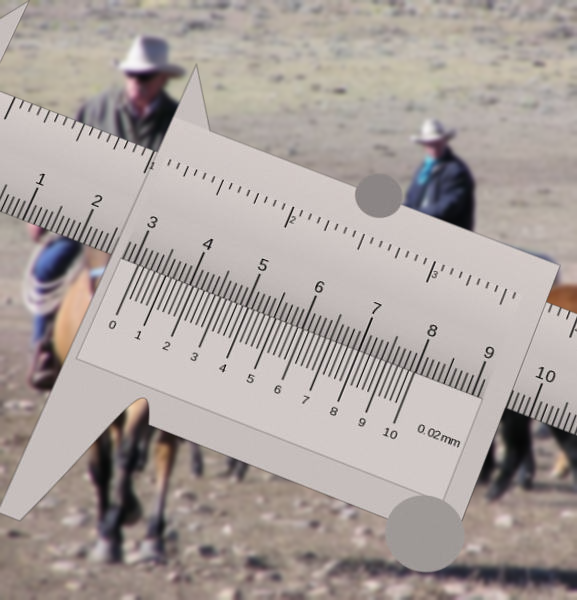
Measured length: 30.8 mm
